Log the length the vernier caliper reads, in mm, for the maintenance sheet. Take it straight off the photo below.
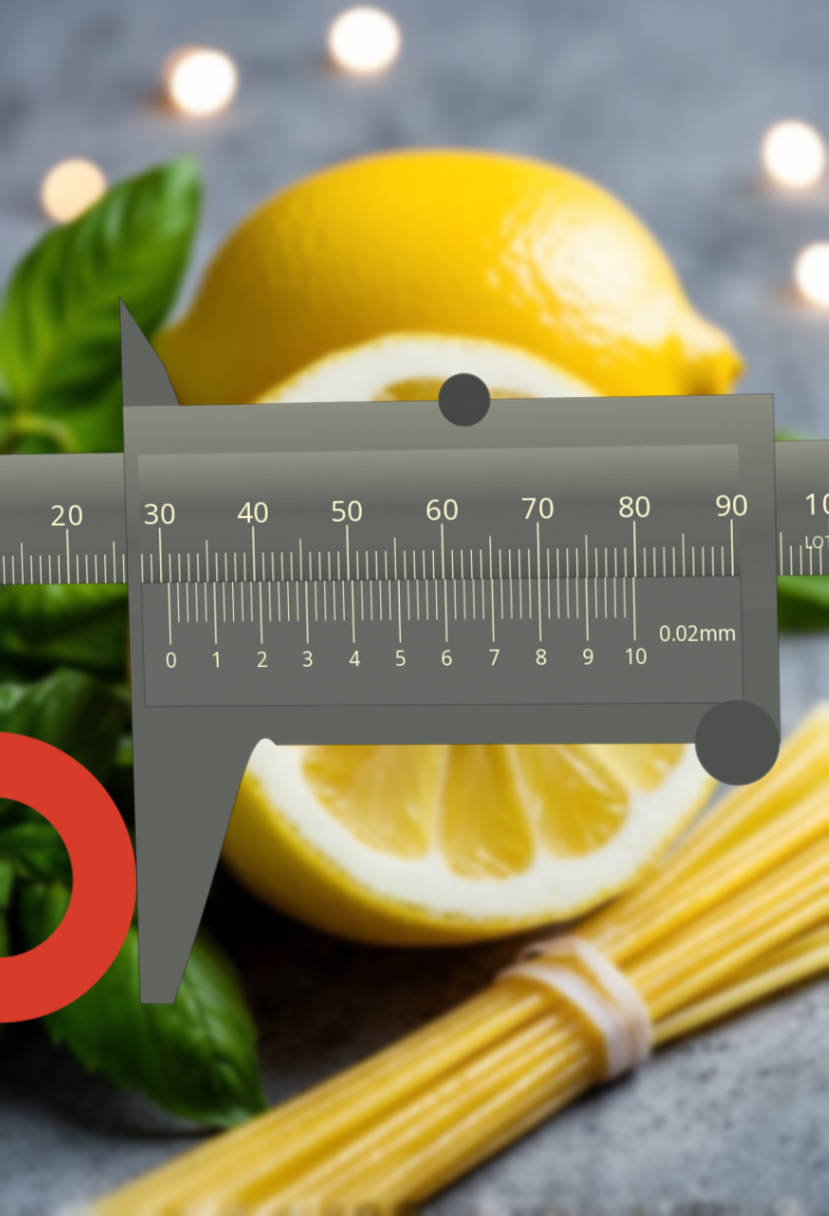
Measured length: 30.8 mm
